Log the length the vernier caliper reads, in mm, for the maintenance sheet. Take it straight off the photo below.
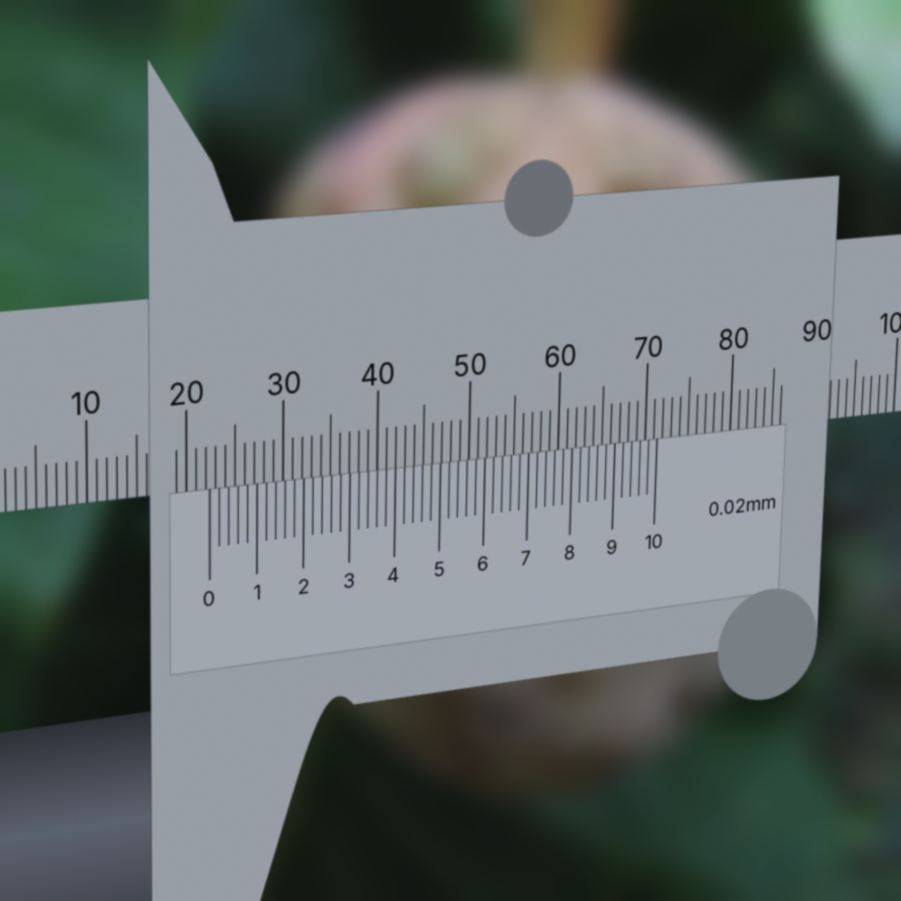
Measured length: 22.4 mm
